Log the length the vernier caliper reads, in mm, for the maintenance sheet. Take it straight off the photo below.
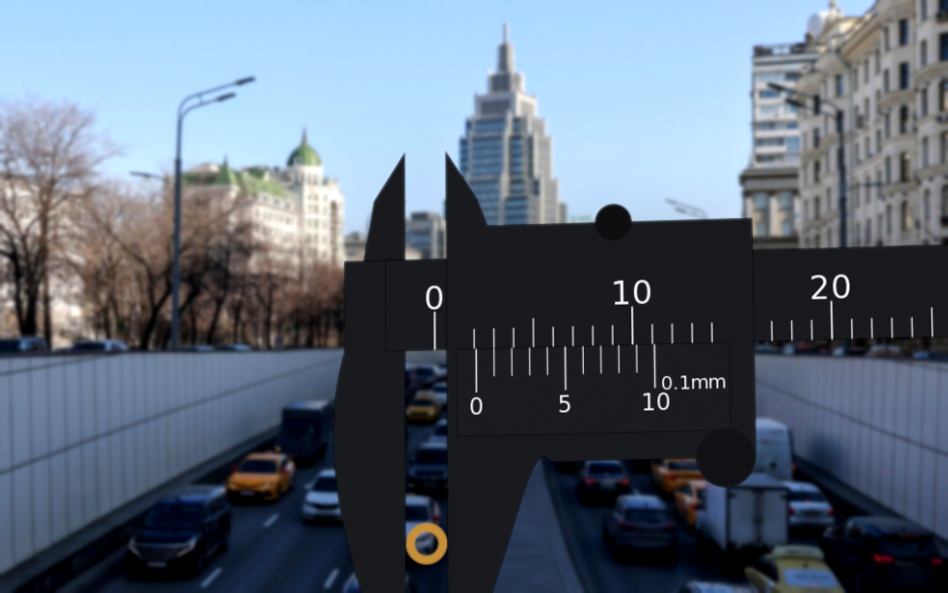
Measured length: 2.1 mm
